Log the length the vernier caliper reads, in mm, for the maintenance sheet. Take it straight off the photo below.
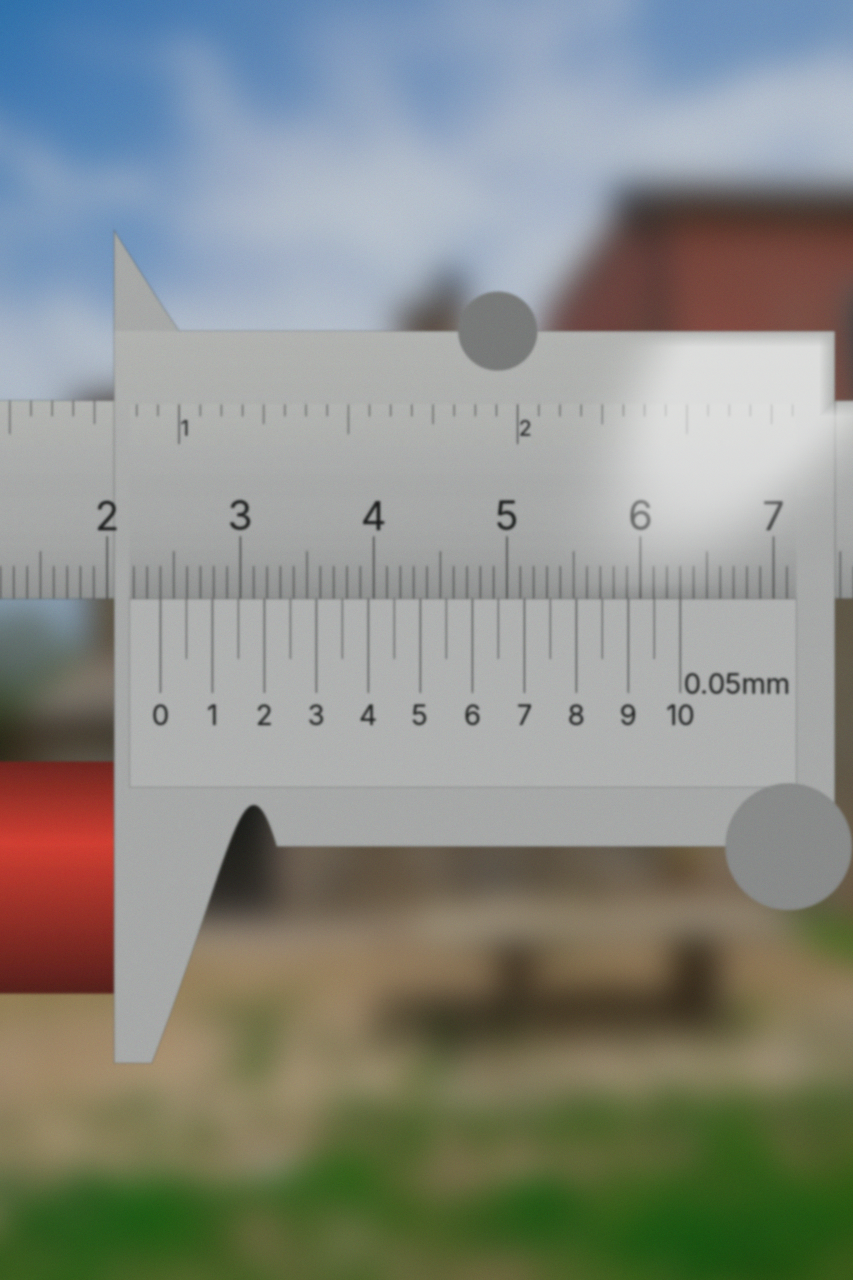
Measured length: 24.0 mm
